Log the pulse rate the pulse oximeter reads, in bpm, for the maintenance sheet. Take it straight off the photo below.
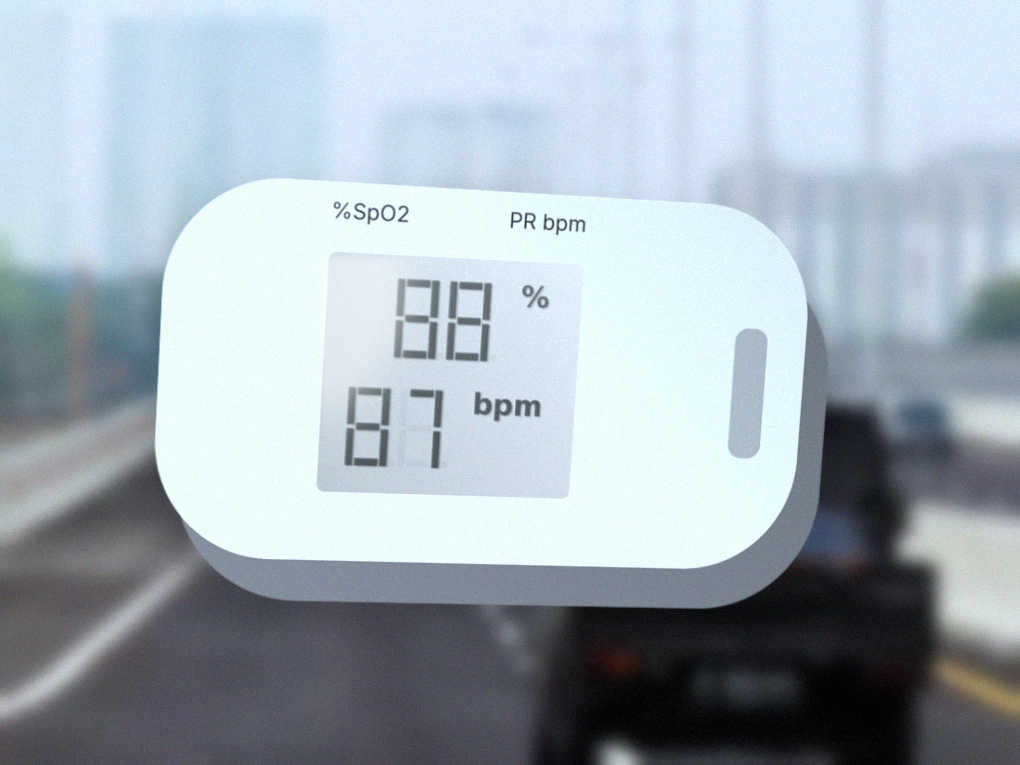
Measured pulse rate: 87 bpm
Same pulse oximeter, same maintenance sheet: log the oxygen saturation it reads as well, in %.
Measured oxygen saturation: 88 %
